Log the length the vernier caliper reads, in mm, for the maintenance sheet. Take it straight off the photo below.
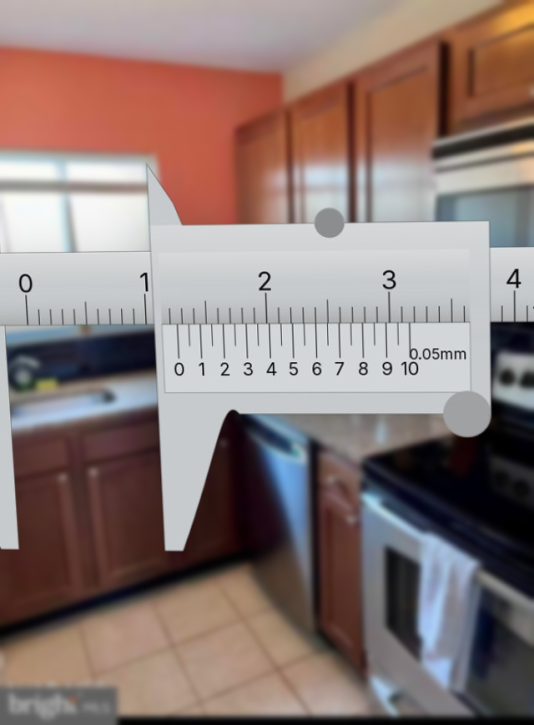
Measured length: 12.6 mm
